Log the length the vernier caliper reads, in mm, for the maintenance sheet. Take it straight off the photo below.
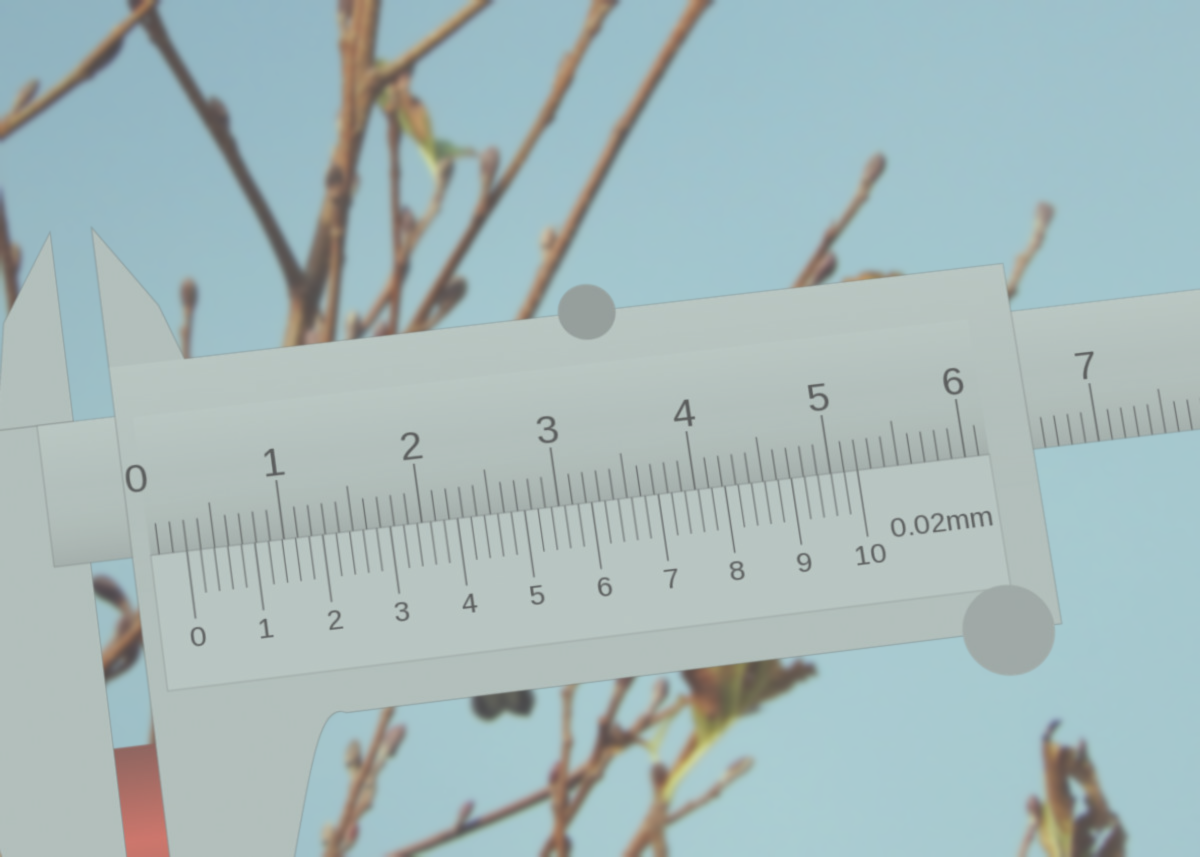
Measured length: 3.0 mm
